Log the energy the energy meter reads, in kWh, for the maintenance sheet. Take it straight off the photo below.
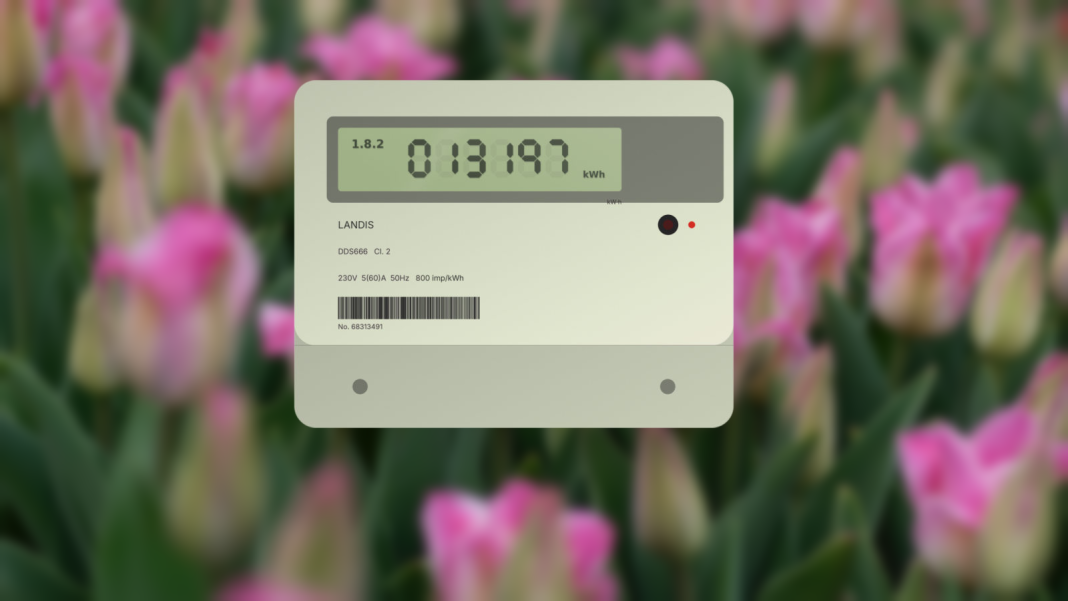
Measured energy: 13197 kWh
